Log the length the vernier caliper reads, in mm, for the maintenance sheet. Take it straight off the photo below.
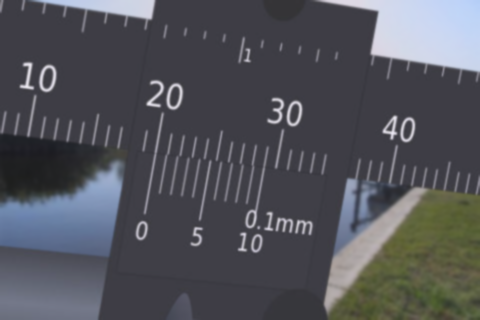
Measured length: 20.0 mm
